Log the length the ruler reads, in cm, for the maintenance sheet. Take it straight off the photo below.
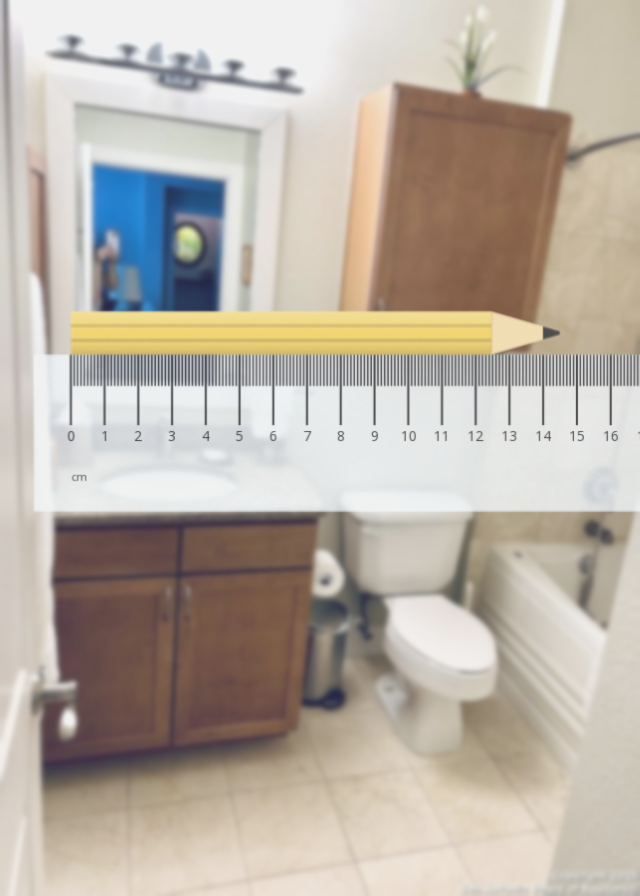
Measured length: 14.5 cm
